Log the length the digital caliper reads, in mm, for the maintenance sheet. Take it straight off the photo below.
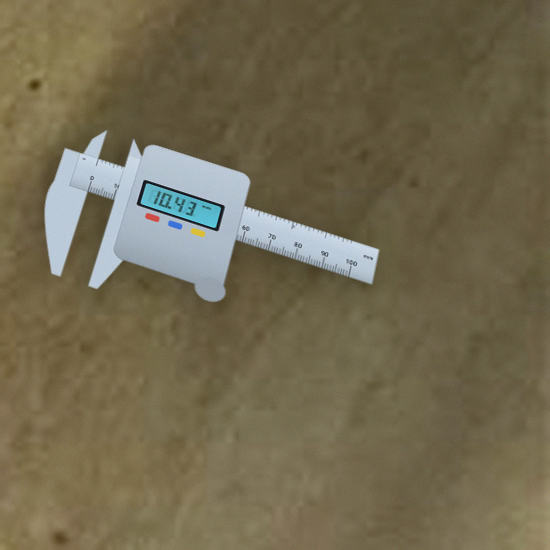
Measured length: 10.43 mm
